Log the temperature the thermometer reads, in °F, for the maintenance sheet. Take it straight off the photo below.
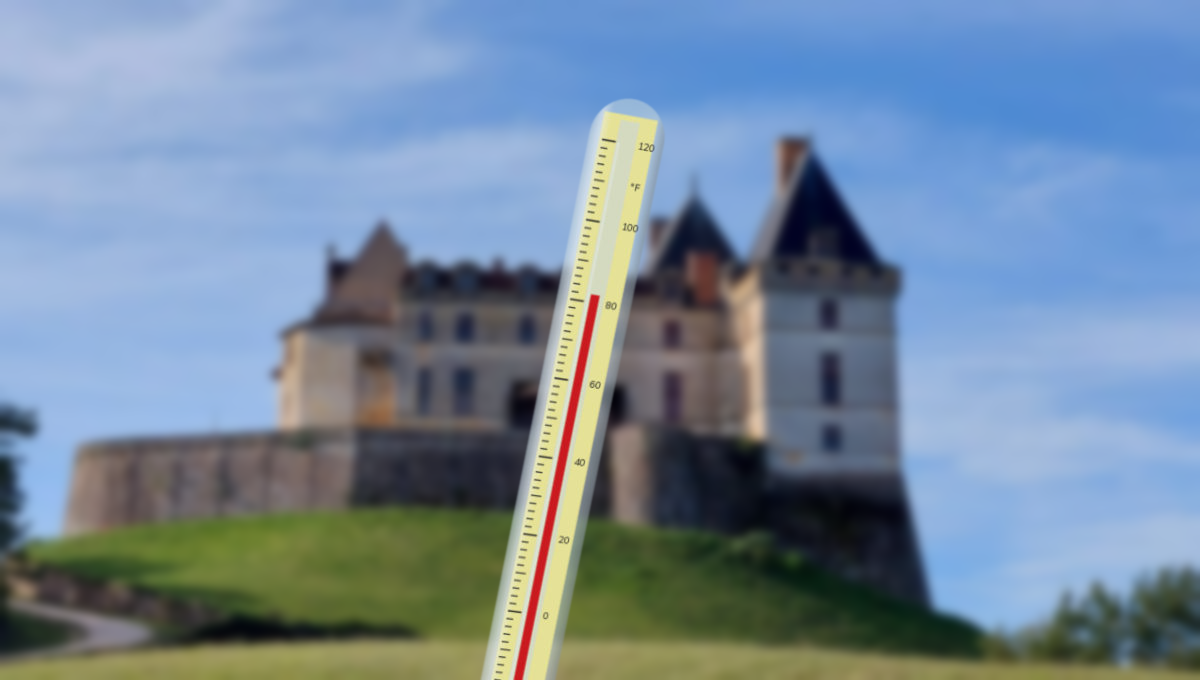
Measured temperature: 82 °F
